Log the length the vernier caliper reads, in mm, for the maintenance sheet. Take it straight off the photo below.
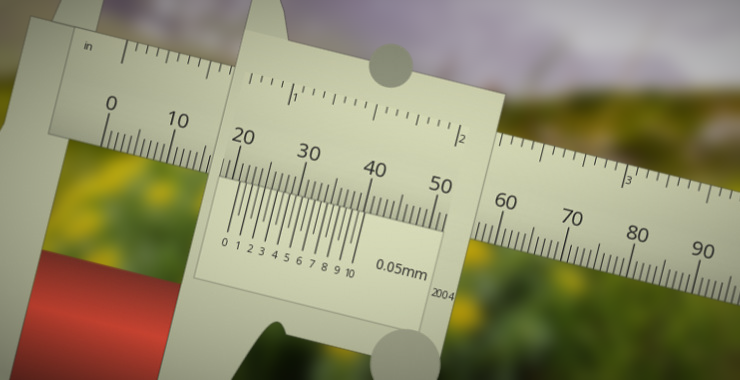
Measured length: 21.2 mm
